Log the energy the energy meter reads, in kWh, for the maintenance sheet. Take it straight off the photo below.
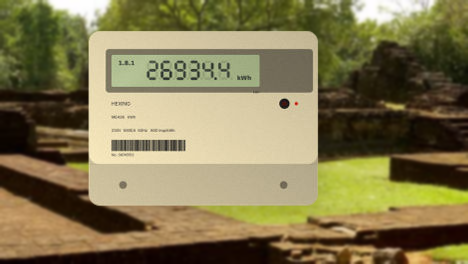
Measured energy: 26934.4 kWh
